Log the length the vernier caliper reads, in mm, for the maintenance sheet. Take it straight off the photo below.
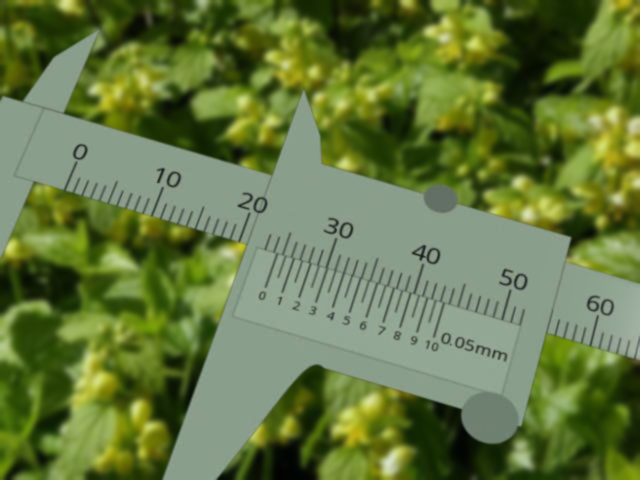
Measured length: 24.4 mm
